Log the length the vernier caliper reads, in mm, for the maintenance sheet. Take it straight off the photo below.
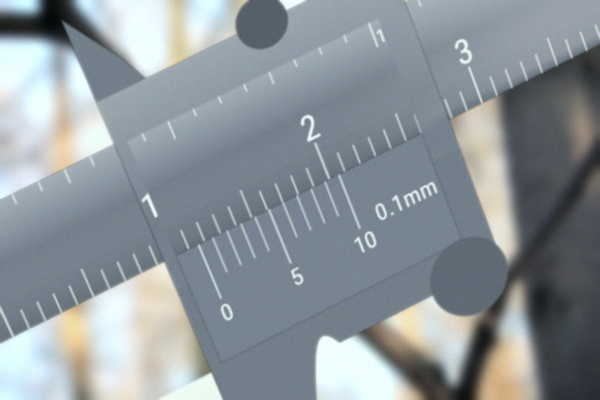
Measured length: 11.6 mm
